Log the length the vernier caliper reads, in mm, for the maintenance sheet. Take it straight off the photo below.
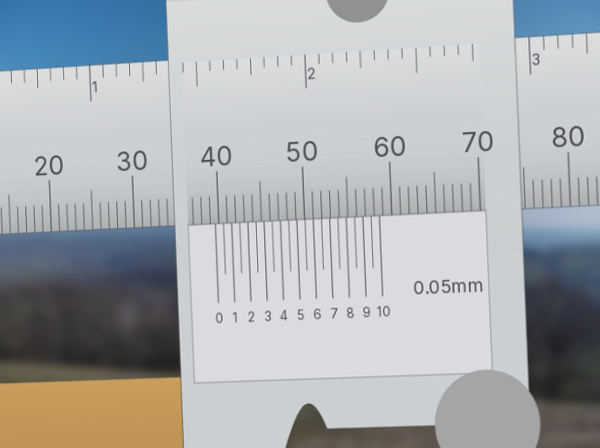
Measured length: 39.6 mm
